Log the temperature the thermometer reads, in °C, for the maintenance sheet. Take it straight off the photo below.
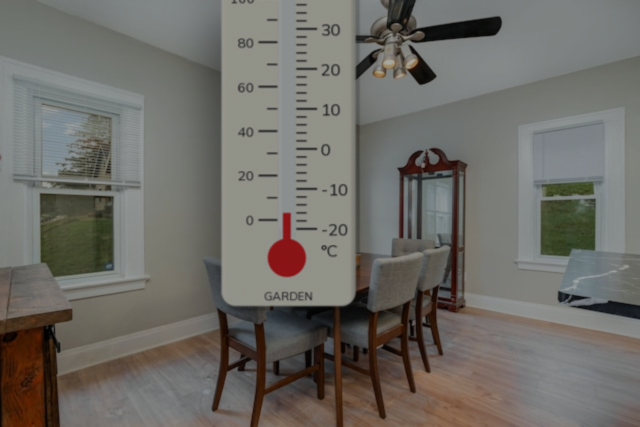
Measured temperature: -16 °C
